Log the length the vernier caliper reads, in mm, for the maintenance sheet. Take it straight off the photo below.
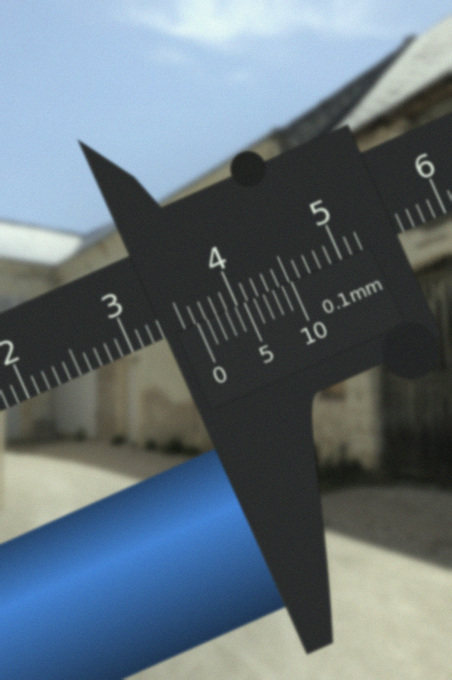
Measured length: 36.2 mm
